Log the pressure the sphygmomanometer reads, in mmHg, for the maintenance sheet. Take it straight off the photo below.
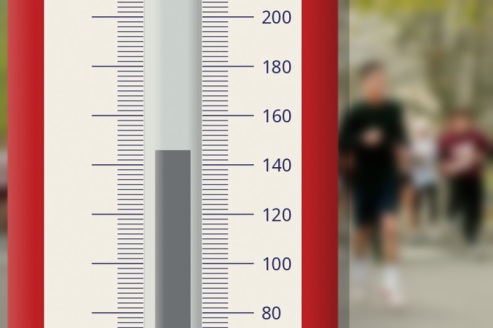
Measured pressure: 146 mmHg
